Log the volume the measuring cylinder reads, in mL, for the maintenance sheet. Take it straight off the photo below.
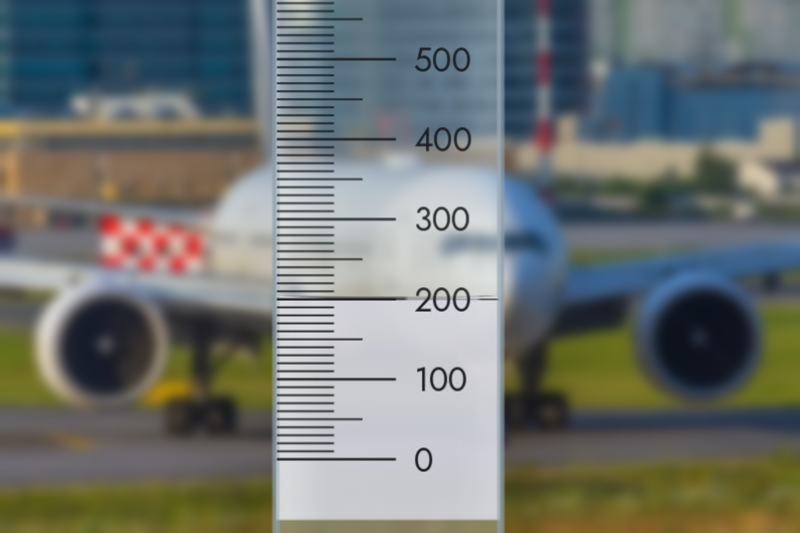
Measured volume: 200 mL
